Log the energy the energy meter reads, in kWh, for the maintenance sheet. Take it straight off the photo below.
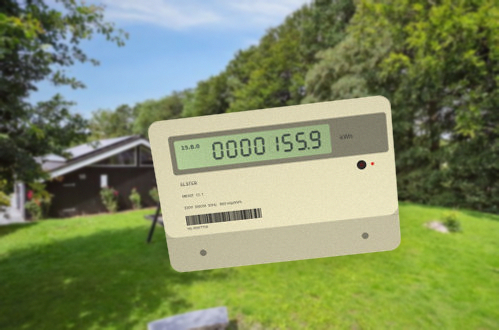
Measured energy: 155.9 kWh
